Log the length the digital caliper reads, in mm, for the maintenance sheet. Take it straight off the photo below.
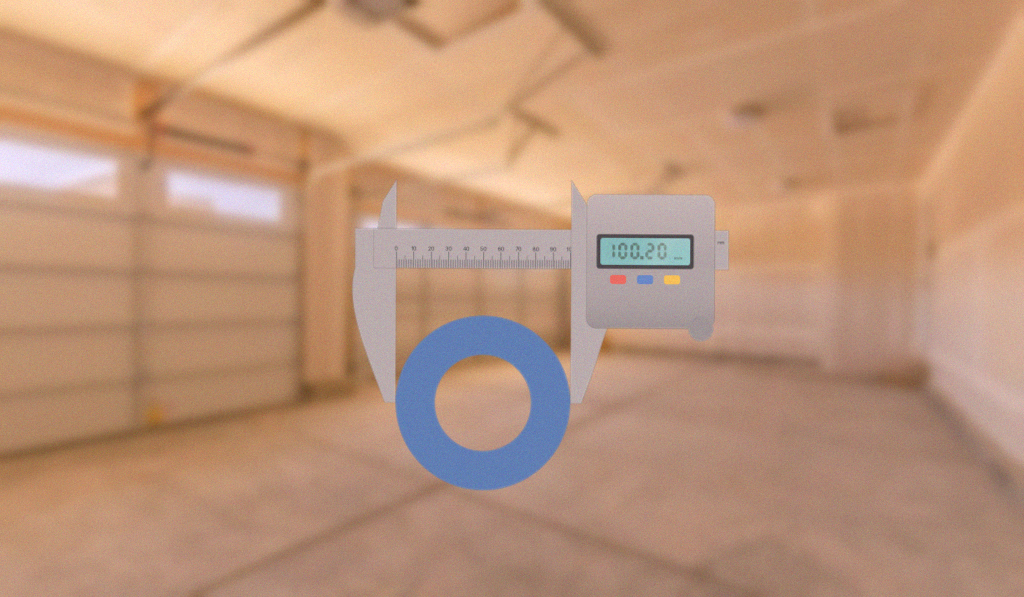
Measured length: 100.20 mm
